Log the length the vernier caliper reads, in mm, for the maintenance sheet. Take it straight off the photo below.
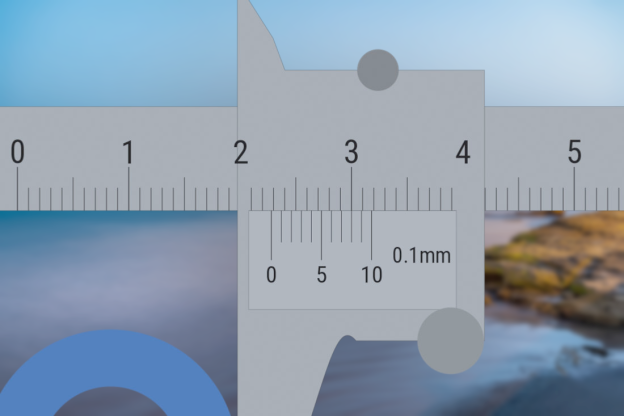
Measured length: 22.8 mm
